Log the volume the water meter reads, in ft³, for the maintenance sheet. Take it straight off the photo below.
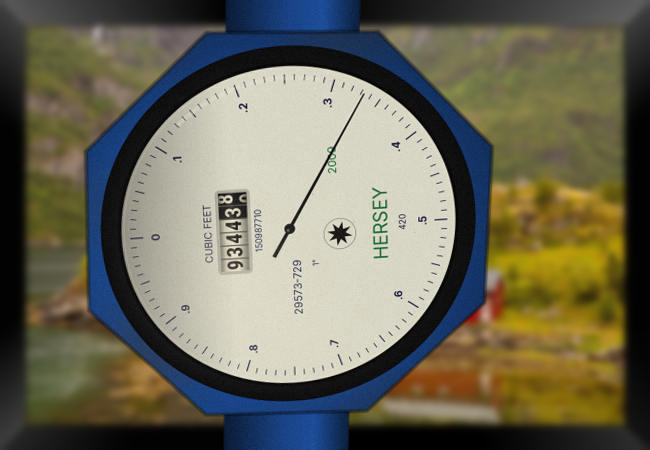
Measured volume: 934438.33 ft³
